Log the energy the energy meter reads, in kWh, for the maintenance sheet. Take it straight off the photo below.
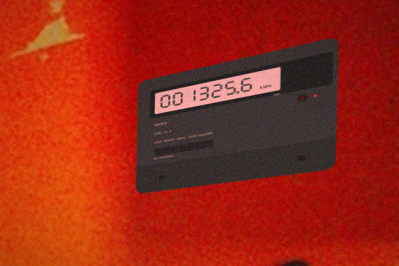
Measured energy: 1325.6 kWh
